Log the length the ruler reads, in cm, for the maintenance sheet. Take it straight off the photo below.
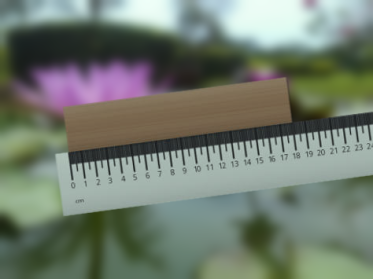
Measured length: 18 cm
